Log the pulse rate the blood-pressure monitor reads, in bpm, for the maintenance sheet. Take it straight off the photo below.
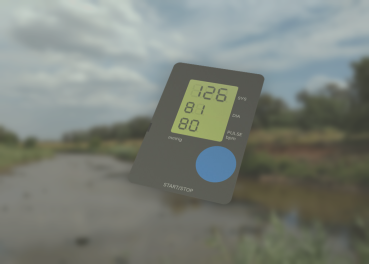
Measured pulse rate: 80 bpm
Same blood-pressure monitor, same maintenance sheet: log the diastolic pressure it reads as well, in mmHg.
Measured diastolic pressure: 81 mmHg
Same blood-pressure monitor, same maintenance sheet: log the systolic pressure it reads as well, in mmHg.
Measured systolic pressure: 126 mmHg
